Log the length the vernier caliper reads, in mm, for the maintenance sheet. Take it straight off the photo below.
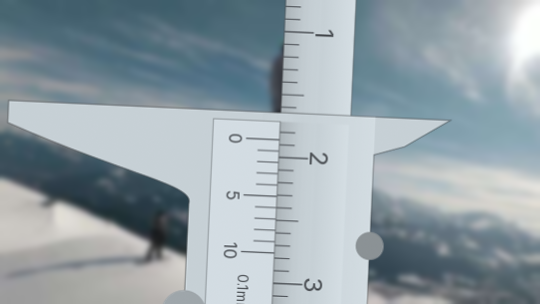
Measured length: 18.6 mm
